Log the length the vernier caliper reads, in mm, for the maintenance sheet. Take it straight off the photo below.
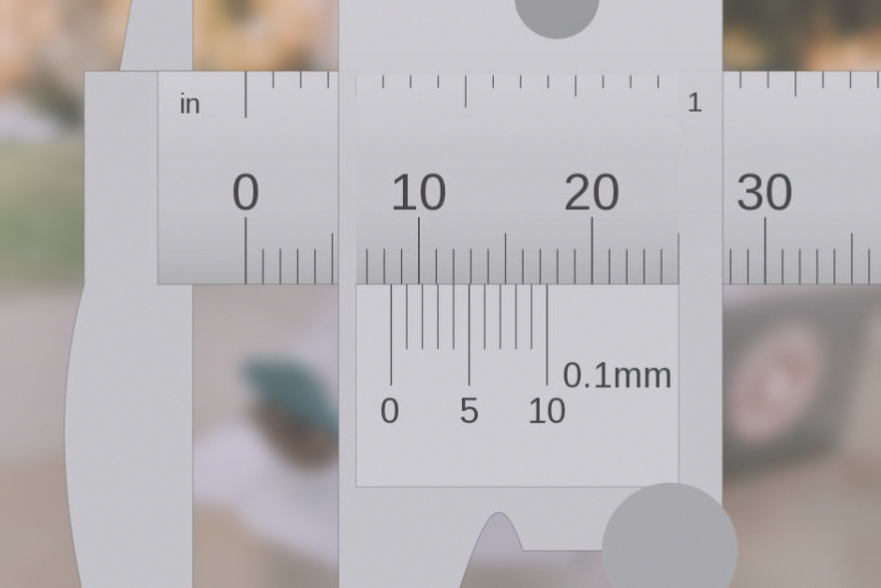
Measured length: 8.4 mm
